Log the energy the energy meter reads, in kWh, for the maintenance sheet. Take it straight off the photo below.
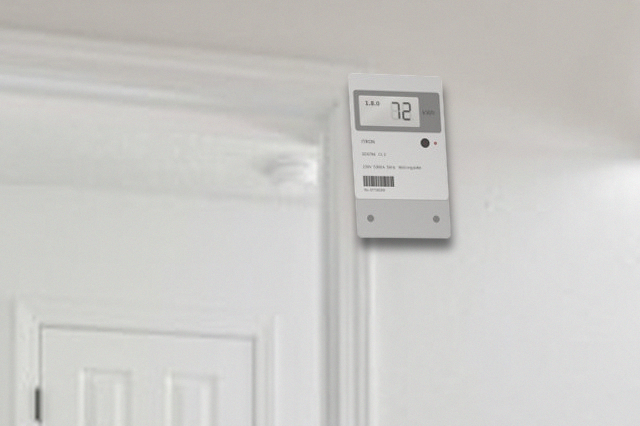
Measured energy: 72 kWh
